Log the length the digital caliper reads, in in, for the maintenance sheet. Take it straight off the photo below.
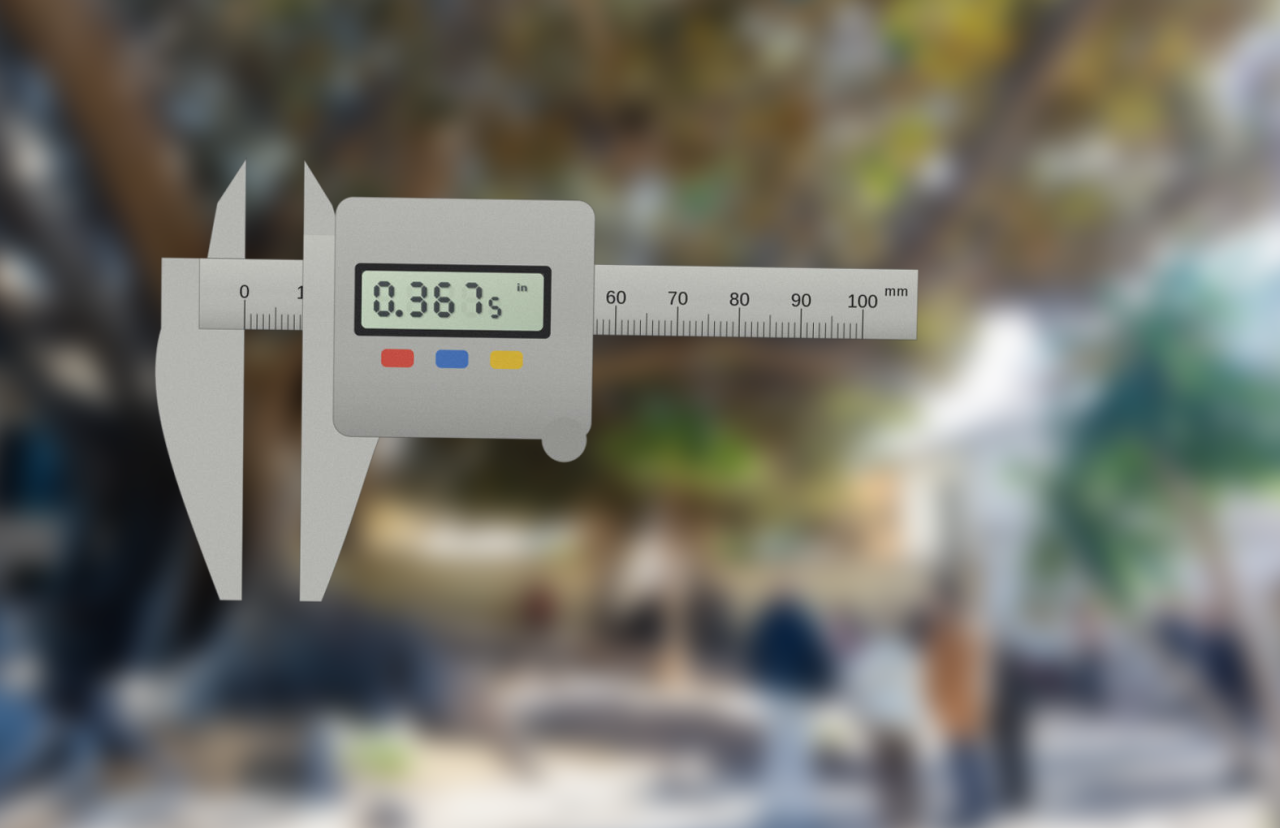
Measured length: 0.3675 in
